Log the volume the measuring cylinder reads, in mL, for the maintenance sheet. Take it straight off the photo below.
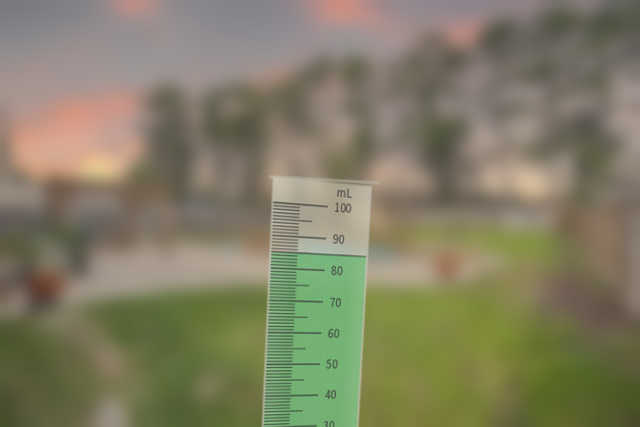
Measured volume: 85 mL
